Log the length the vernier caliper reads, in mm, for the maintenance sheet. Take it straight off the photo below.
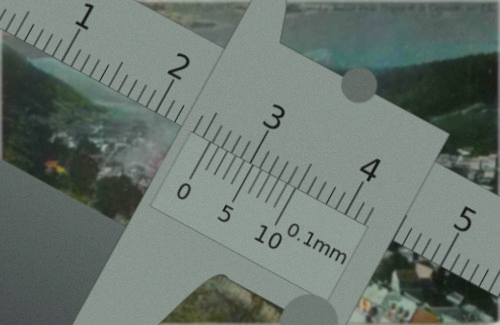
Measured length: 25.8 mm
